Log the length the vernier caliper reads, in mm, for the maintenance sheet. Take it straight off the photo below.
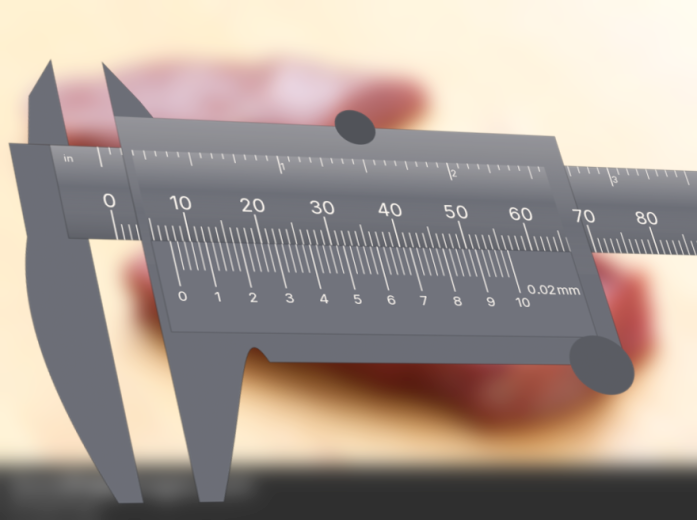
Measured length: 7.2 mm
